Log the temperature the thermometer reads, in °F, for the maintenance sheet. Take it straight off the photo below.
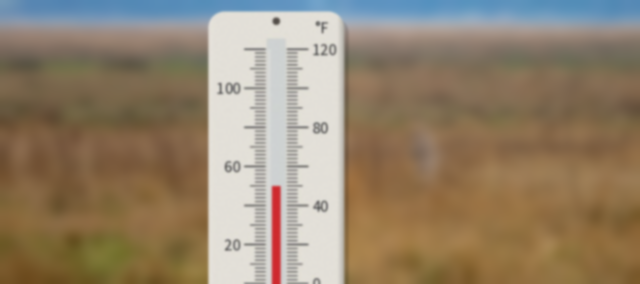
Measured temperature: 50 °F
